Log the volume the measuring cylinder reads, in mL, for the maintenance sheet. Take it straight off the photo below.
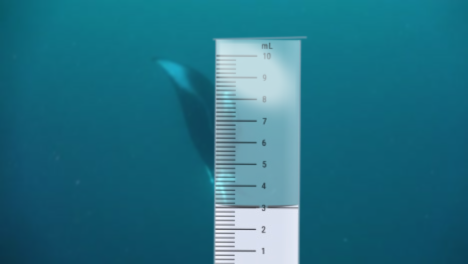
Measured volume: 3 mL
